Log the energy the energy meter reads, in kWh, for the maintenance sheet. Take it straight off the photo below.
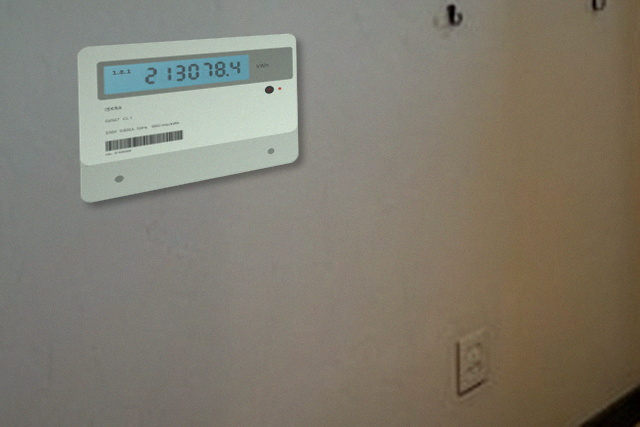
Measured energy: 213078.4 kWh
